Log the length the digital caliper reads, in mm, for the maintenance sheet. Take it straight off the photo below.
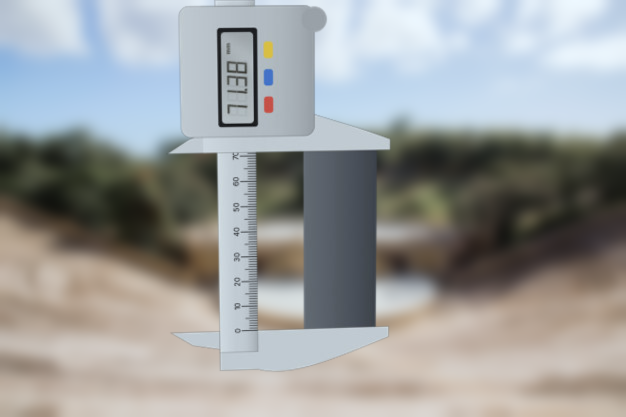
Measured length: 71.38 mm
